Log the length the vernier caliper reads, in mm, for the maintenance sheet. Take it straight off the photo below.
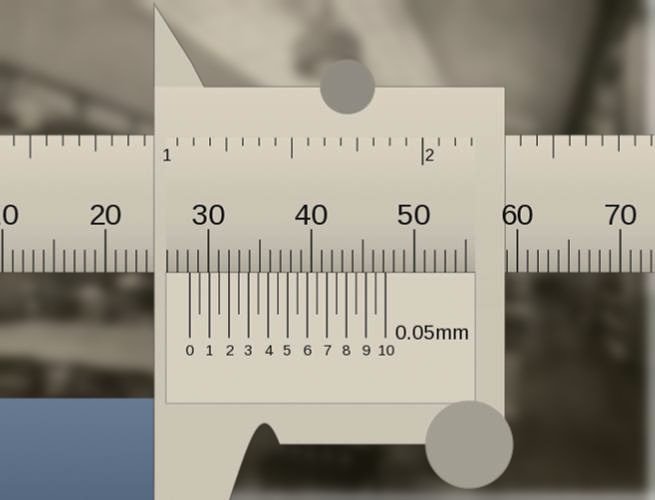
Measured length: 28.2 mm
